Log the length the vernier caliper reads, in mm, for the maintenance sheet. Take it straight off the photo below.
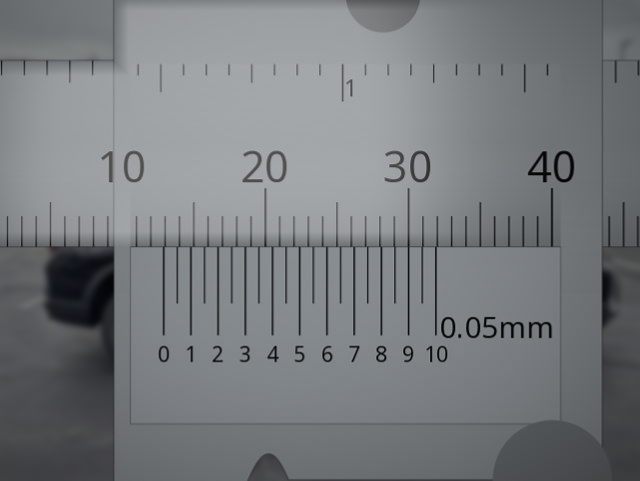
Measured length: 12.9 mm
